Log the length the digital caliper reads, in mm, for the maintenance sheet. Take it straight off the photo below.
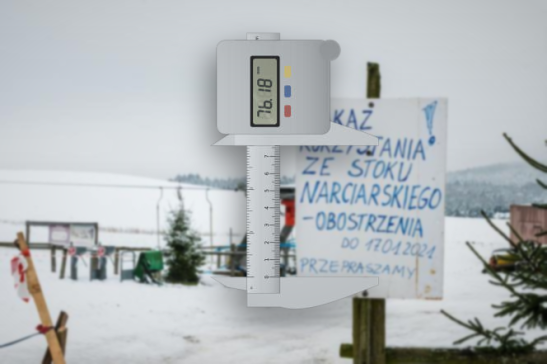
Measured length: 76.18 mm
